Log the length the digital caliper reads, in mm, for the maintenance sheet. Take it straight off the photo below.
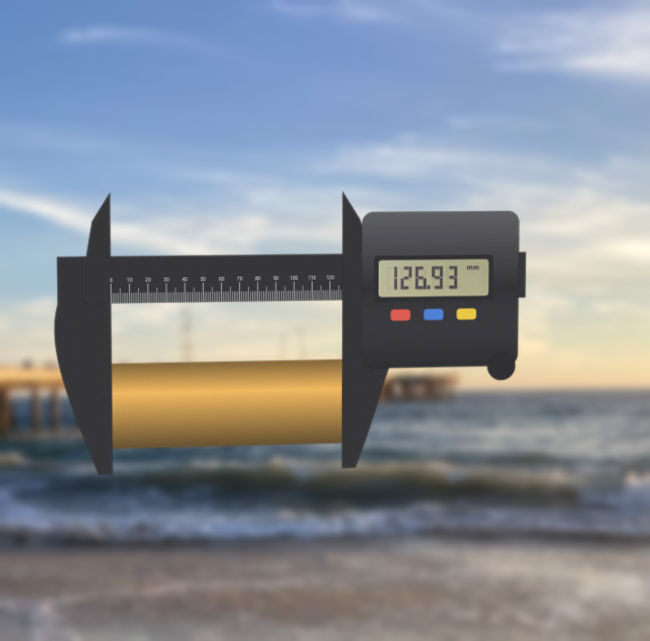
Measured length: 126.93 mm
